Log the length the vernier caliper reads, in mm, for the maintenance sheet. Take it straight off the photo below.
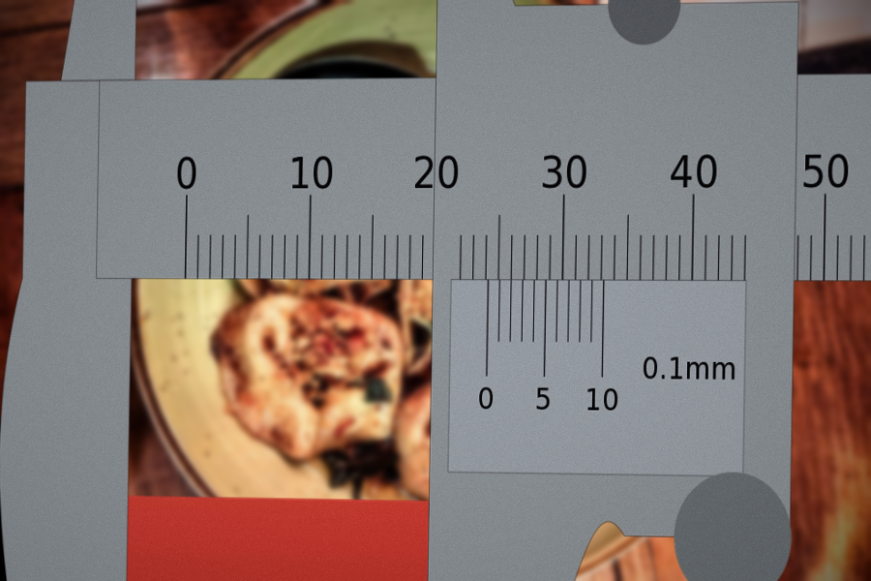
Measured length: 24.2 mm
